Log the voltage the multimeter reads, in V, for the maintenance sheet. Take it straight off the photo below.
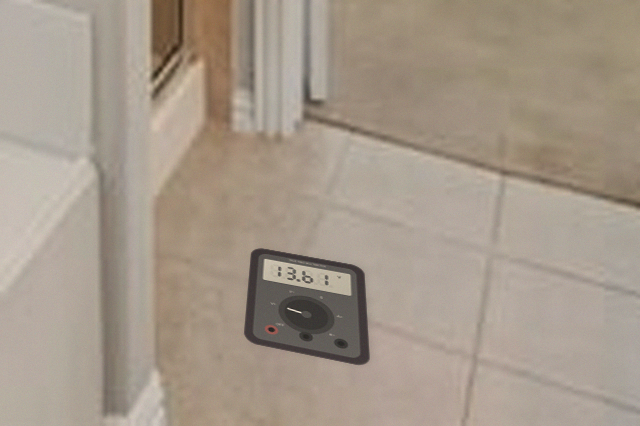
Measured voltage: 13.61 V
